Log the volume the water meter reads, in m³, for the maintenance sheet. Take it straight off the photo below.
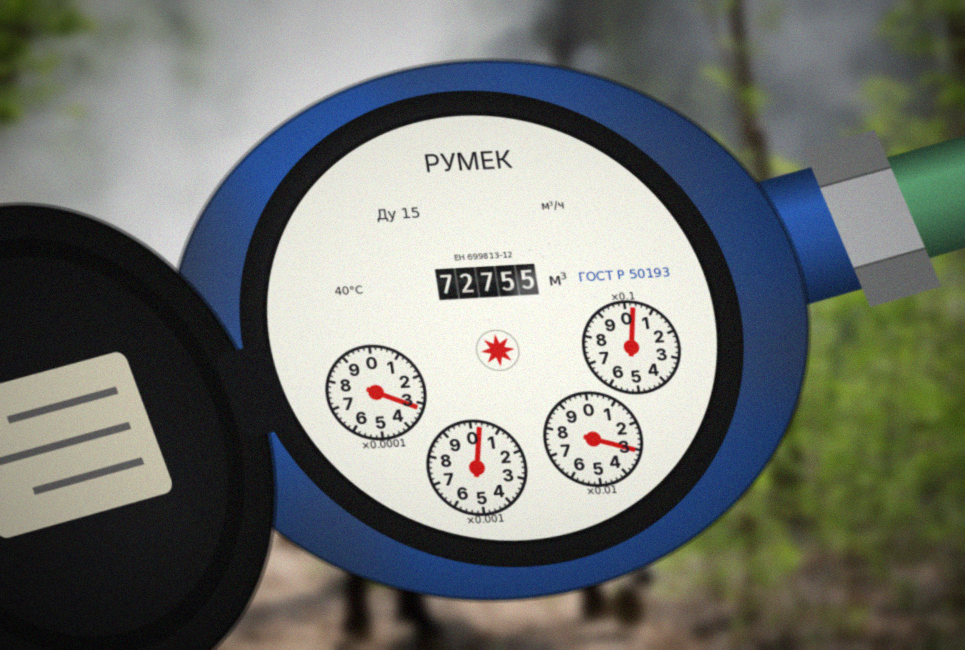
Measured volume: 72755.0303 m³
